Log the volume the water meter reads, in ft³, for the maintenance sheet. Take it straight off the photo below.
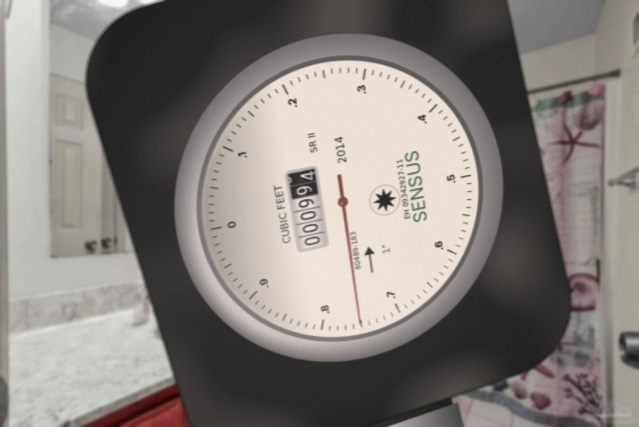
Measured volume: 993.75 ft³
